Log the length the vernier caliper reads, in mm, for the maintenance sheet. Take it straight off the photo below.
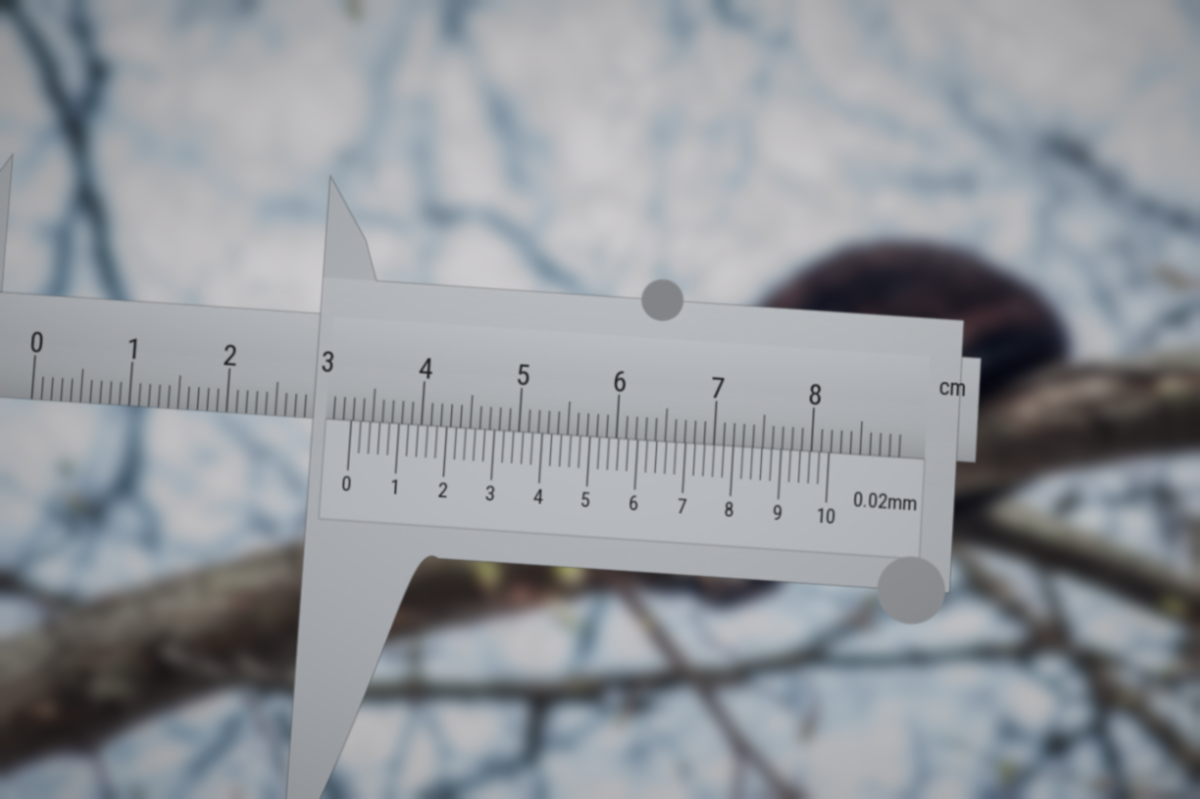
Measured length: 32.8 mm
